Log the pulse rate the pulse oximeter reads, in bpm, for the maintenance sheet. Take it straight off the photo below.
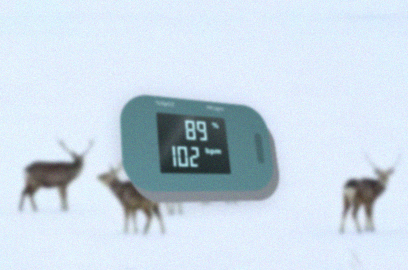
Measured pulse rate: 102 bpm
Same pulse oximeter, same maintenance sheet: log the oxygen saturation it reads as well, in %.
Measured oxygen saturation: 89 %
